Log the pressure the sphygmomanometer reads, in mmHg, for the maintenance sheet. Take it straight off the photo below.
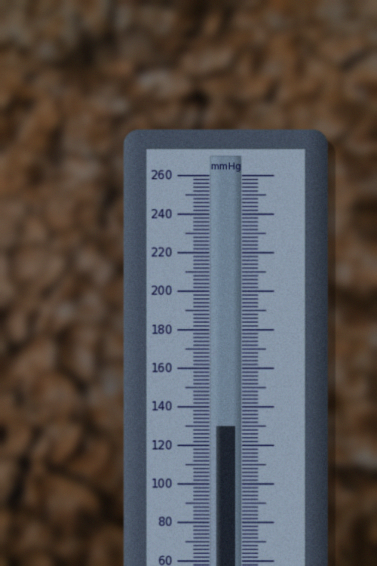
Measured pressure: 130 mmHg
